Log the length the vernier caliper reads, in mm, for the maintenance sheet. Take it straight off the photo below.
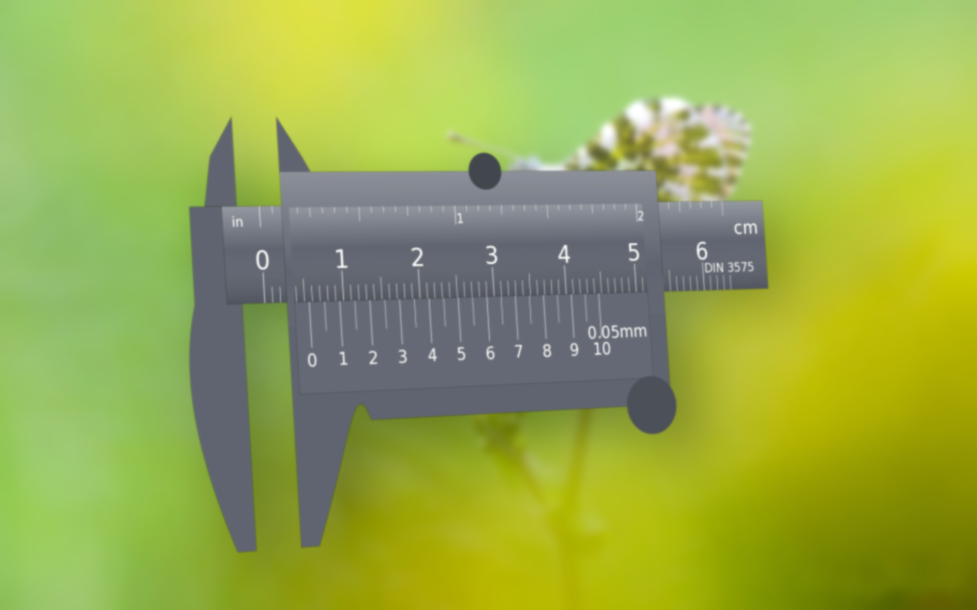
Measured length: 5.6 mm
